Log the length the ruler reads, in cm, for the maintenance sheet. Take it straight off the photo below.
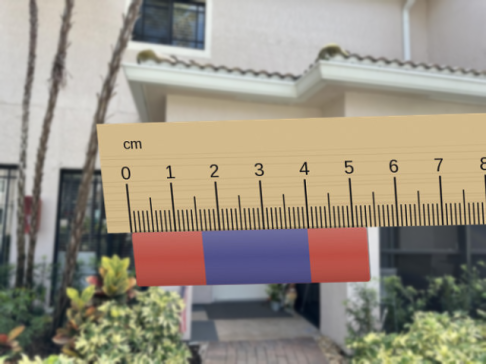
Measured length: 5.3 cm
